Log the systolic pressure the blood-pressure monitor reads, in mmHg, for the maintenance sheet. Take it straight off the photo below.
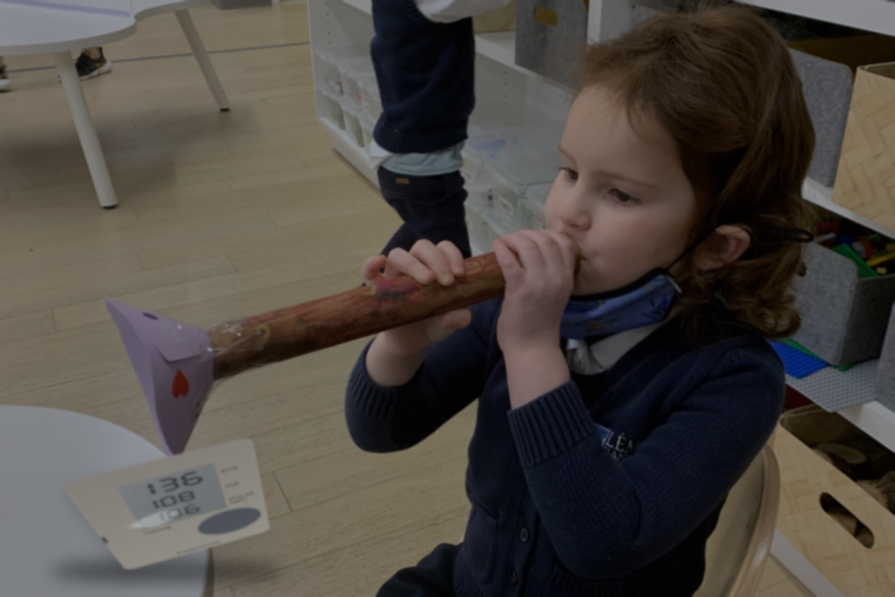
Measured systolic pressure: 136 mmHg
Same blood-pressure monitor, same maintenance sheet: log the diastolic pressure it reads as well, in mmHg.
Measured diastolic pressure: 108 mmHg
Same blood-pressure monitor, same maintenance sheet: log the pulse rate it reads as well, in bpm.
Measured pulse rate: 106 bpm
